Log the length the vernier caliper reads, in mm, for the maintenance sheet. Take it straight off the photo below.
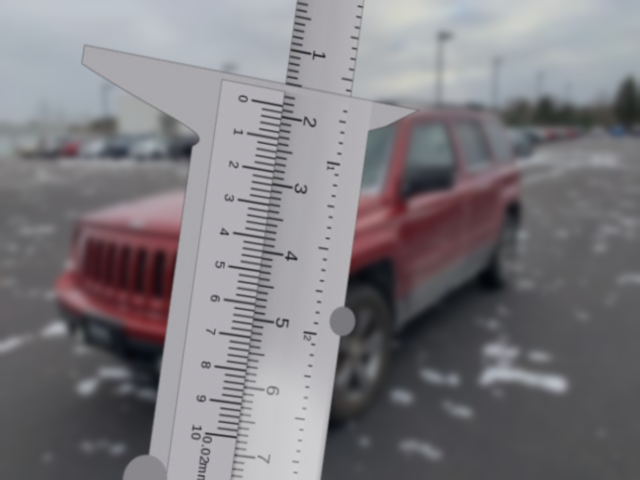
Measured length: 18.4 mm
